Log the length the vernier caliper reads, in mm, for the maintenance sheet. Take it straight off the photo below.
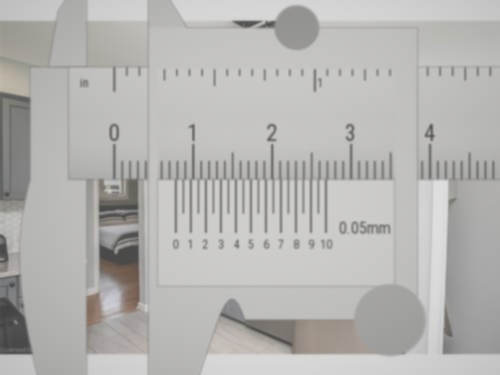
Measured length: 7.8 mm
